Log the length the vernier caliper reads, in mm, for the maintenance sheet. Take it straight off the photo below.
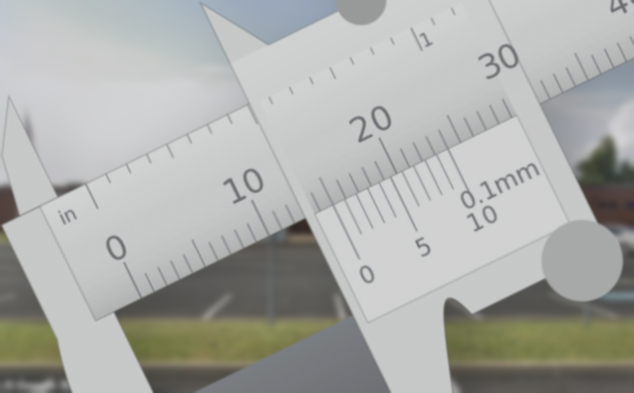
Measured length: 15.0 mm
